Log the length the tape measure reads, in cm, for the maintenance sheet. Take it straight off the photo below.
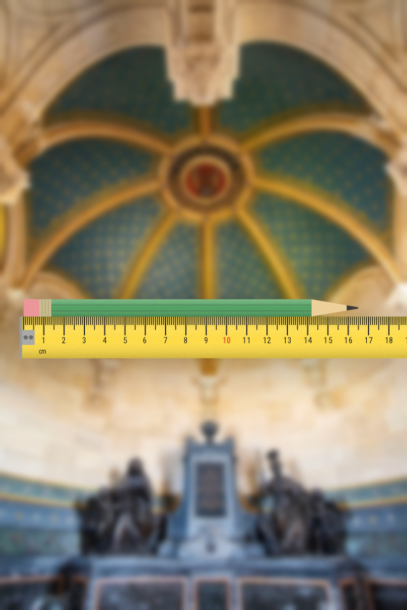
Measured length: 16.5 cm
